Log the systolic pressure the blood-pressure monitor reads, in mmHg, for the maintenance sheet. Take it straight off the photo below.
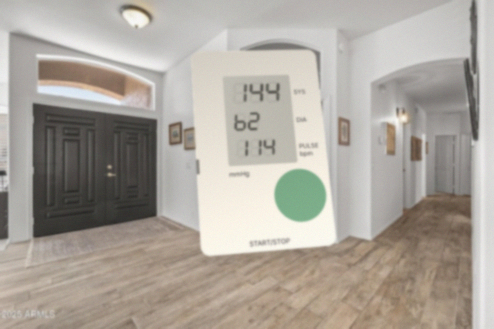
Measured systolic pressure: 144 mmHg
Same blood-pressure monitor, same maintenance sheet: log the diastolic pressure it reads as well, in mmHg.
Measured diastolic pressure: 62 mmHg
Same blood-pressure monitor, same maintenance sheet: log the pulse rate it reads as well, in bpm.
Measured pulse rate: 114 bpm
